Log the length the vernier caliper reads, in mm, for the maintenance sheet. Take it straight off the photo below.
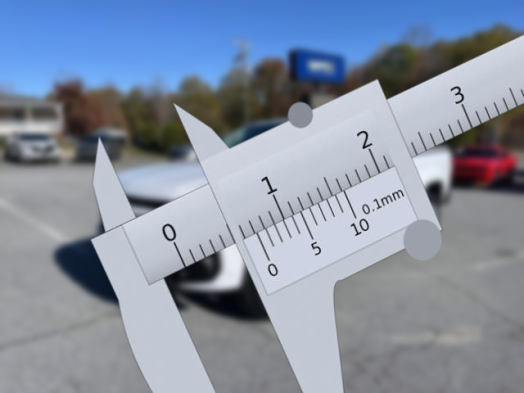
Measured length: 7.2 mm
